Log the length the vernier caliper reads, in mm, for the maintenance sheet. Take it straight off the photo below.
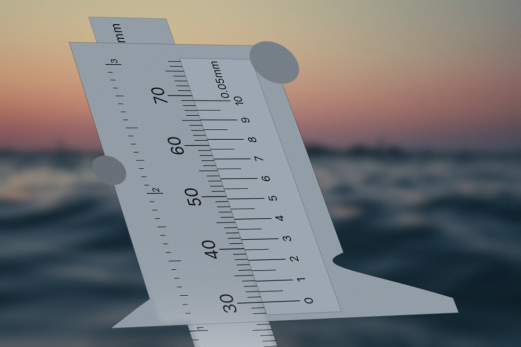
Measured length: 30.0 mm
